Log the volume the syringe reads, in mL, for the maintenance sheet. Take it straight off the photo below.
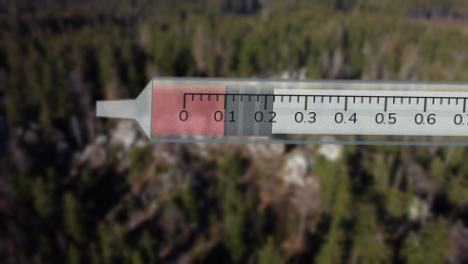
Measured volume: 0.1 mL
